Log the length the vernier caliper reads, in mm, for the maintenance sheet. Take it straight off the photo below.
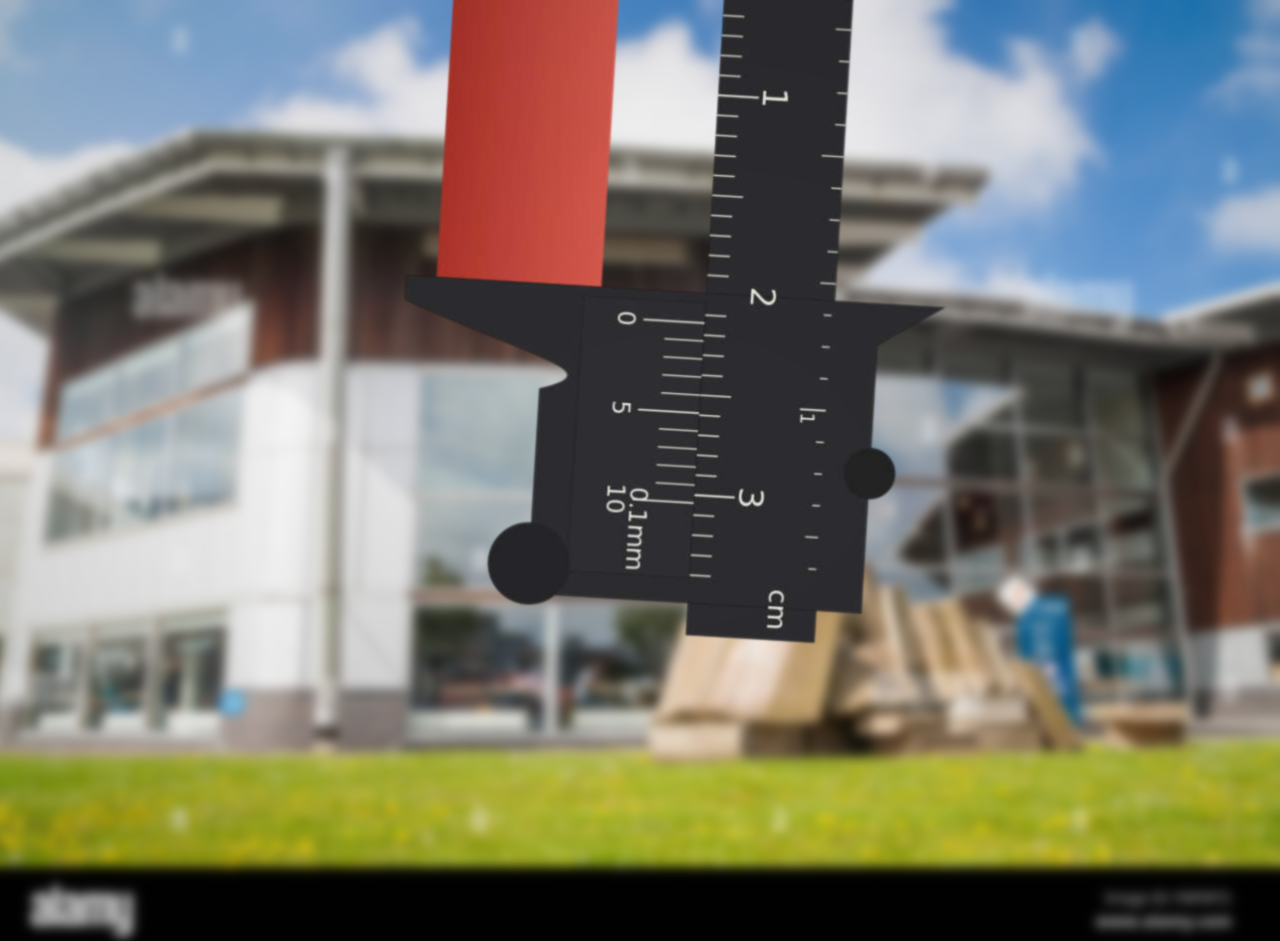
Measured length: 21.4 mm
